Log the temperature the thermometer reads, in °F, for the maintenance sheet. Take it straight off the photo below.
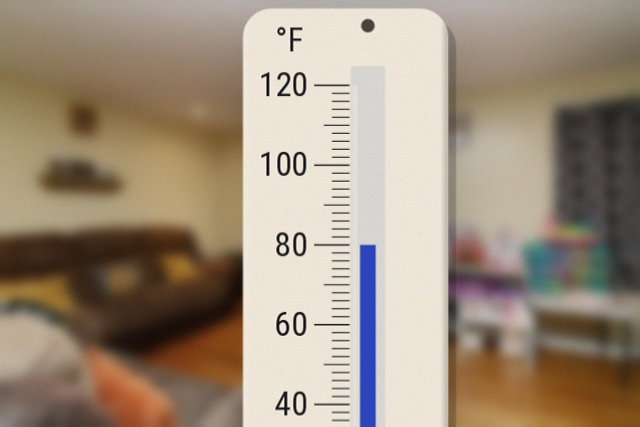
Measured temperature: 80 °F
